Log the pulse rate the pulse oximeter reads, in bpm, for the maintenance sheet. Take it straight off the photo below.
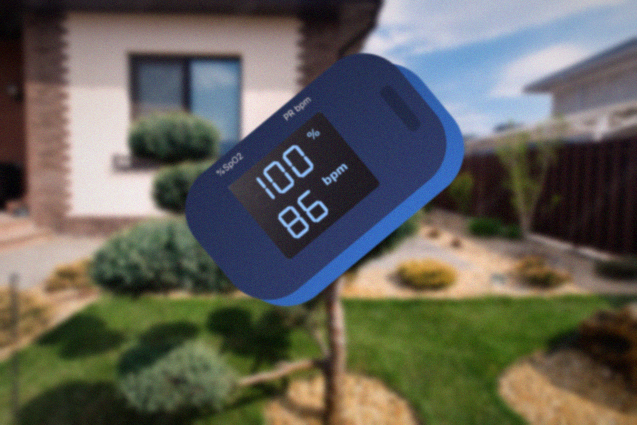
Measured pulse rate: 86 bpm
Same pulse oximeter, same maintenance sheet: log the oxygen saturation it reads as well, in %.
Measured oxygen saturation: 100 %
